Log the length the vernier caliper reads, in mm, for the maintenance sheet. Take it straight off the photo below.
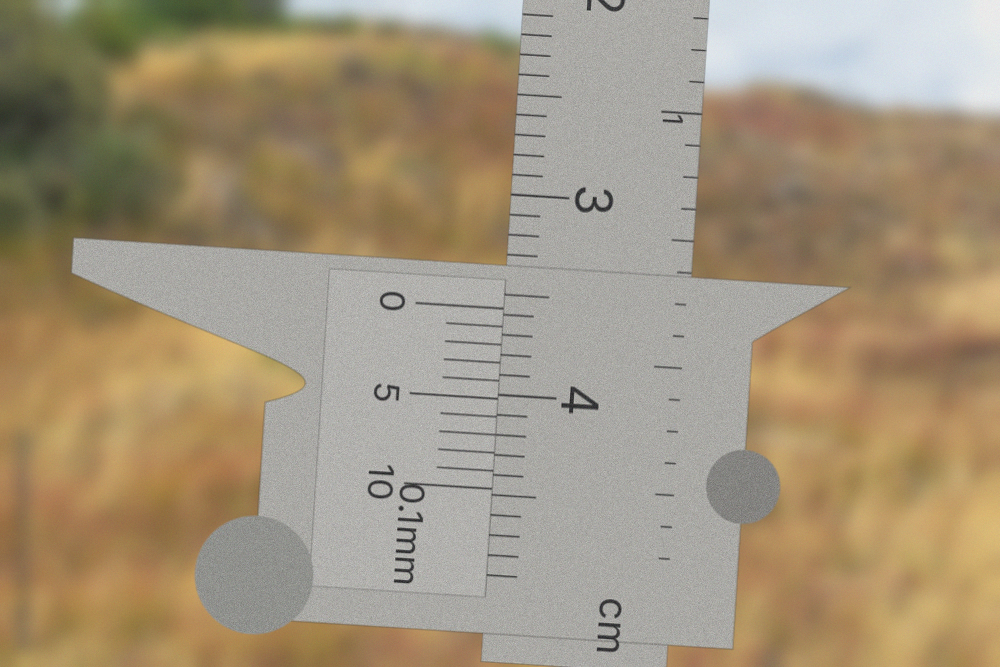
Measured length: 35.7 mm
